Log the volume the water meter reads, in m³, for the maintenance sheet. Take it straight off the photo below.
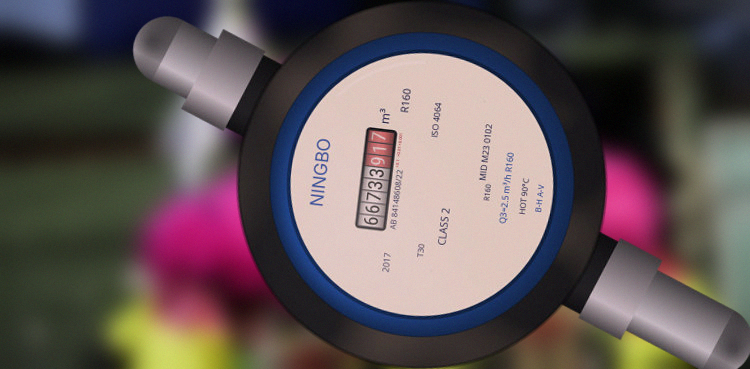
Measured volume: 66733.917 m³
